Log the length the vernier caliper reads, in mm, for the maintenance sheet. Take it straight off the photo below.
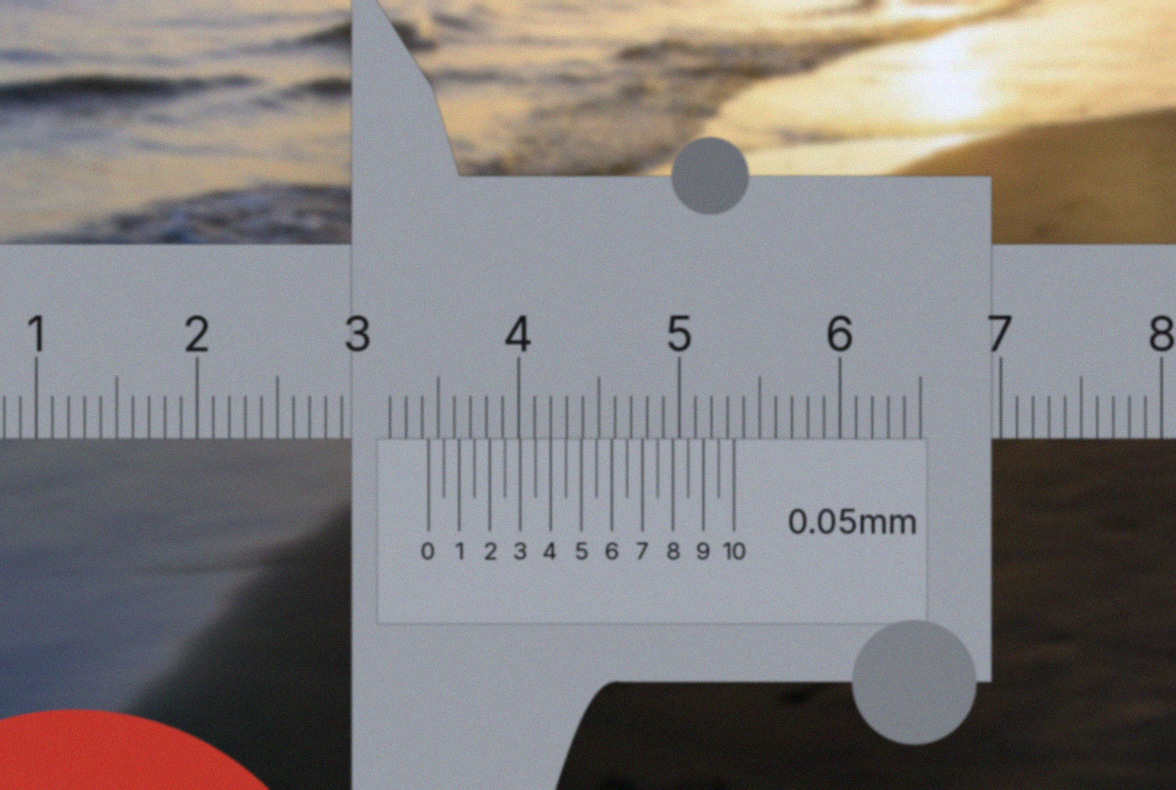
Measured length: 34.4 mm
